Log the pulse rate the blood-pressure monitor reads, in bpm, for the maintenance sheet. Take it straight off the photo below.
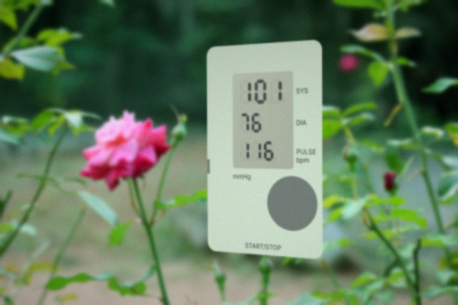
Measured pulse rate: 116 bpm
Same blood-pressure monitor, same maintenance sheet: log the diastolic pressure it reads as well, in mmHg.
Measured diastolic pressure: 76 mmHg
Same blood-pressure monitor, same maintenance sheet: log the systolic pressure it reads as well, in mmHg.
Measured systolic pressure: 101 mmHg
